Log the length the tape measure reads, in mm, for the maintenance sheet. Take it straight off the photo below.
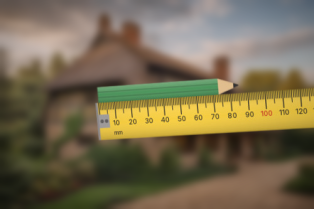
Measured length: 85 mm
